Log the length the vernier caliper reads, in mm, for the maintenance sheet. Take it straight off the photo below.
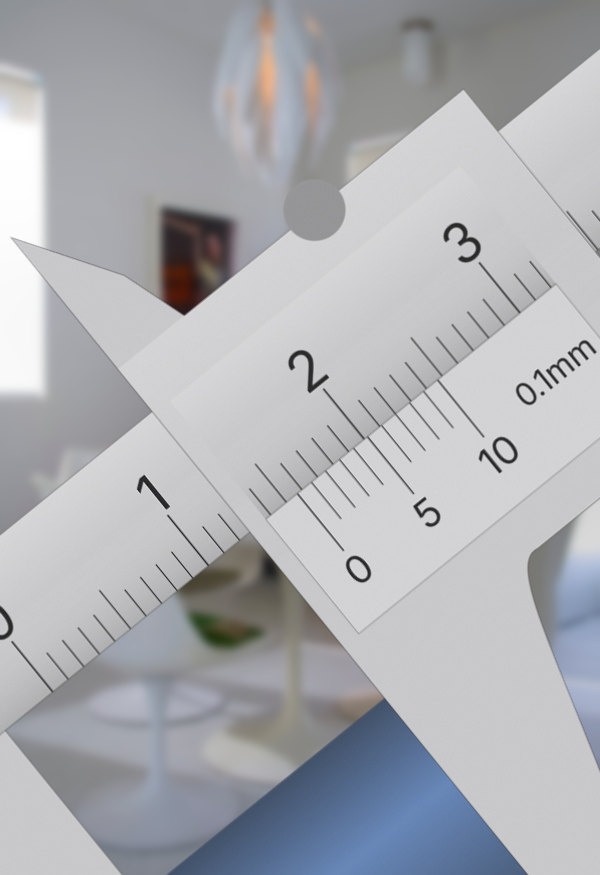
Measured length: 15.7 mm
